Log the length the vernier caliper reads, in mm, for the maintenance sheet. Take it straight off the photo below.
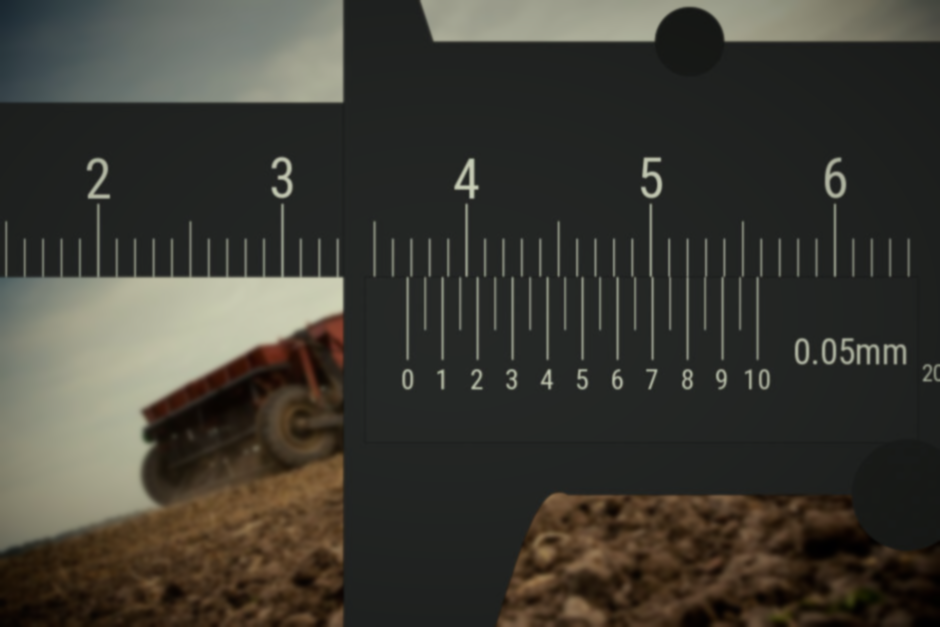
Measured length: 36.8 mm
